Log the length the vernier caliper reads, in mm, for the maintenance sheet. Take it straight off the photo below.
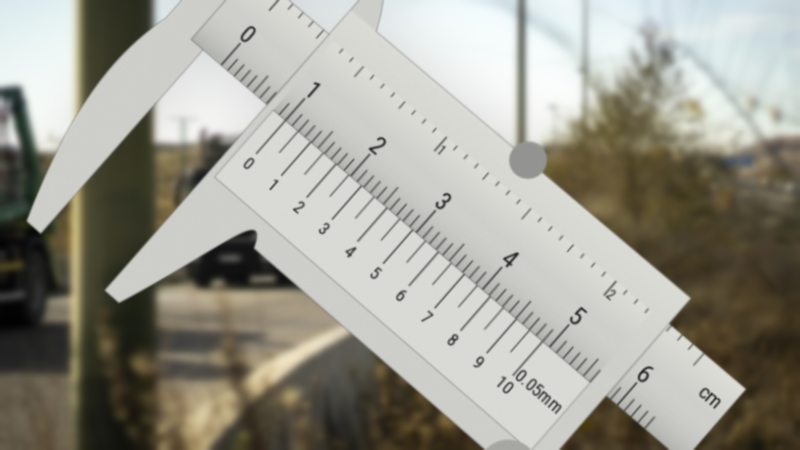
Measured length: 10.0 mm
